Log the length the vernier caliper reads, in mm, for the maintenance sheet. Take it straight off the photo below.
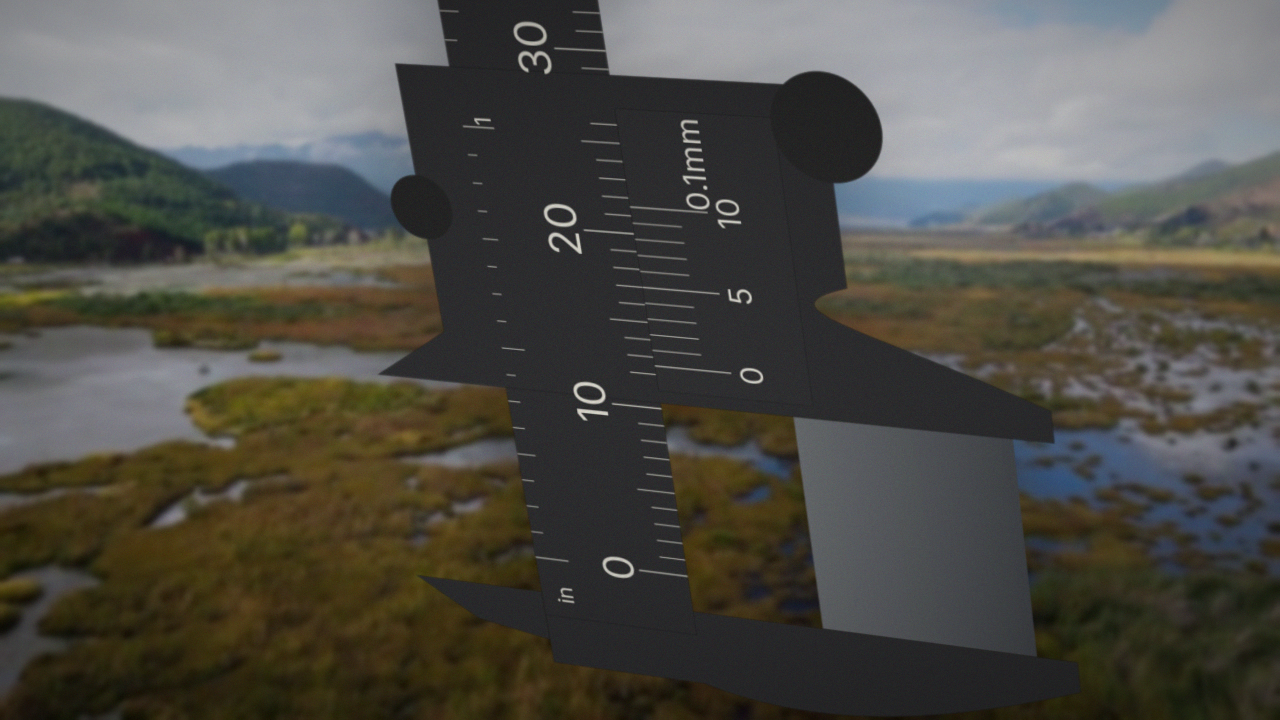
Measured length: 12.5 mm
